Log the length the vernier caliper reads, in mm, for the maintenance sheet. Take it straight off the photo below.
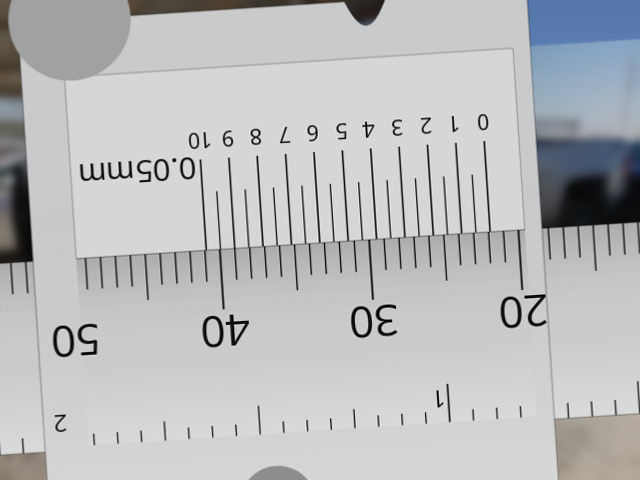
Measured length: 21.9 mm
